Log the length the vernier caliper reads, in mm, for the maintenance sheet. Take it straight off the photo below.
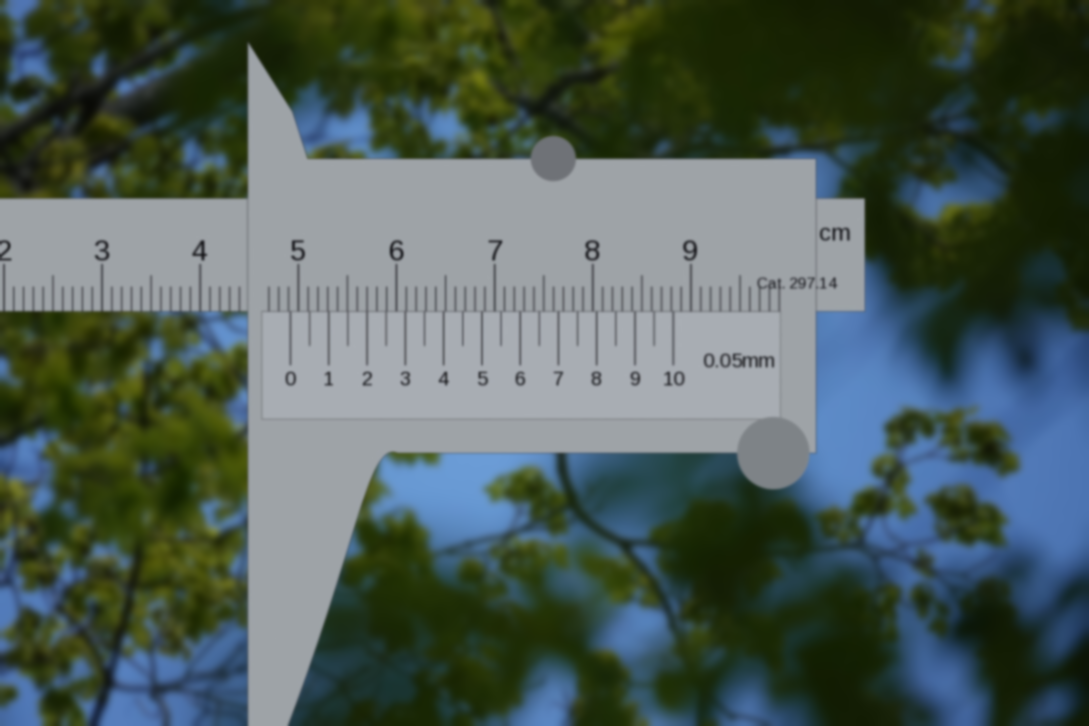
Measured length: 49.2 mm
